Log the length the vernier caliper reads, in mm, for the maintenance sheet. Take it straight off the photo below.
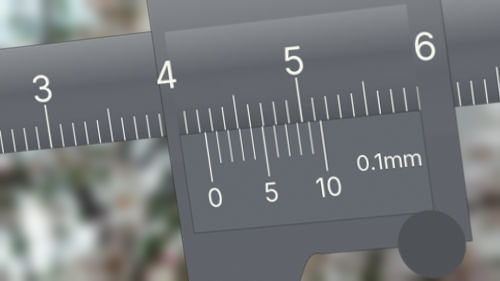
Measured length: 42.4 mm
